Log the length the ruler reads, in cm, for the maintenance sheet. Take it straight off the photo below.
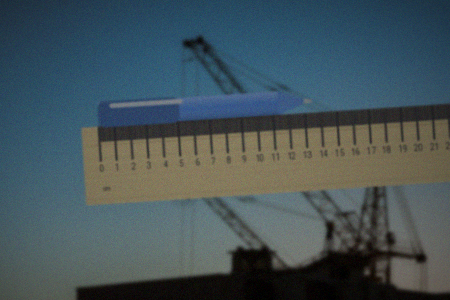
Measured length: 13.5 cm
